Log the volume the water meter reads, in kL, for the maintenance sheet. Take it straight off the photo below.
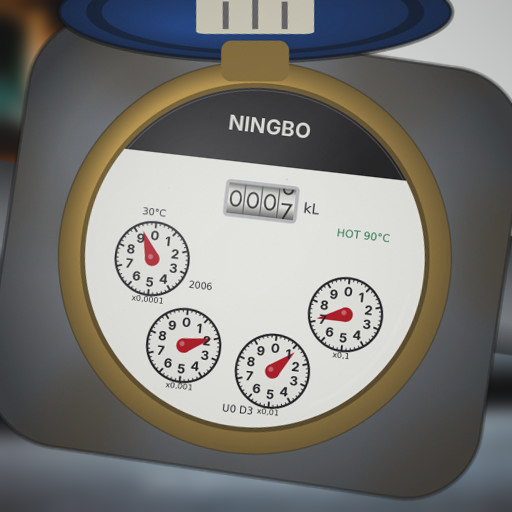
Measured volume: 6.7119 kL
